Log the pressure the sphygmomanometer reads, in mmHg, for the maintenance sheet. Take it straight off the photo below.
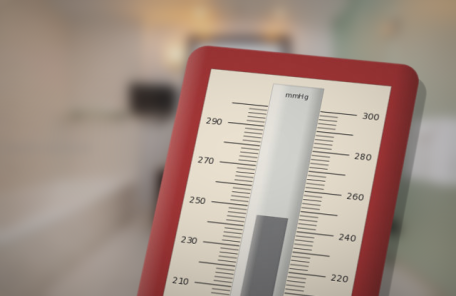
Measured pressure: 246 mmHg
